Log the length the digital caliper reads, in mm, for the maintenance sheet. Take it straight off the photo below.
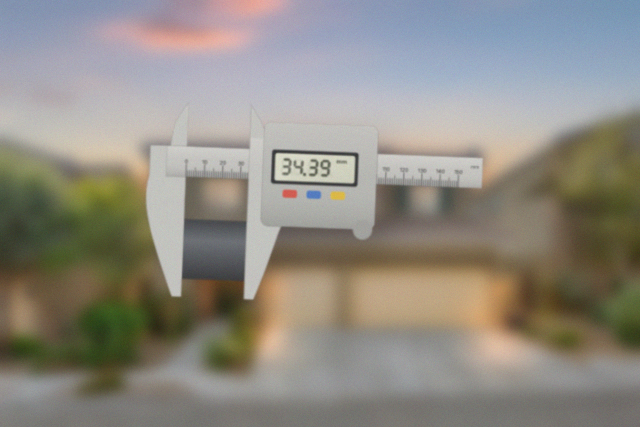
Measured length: 34.39 mm
